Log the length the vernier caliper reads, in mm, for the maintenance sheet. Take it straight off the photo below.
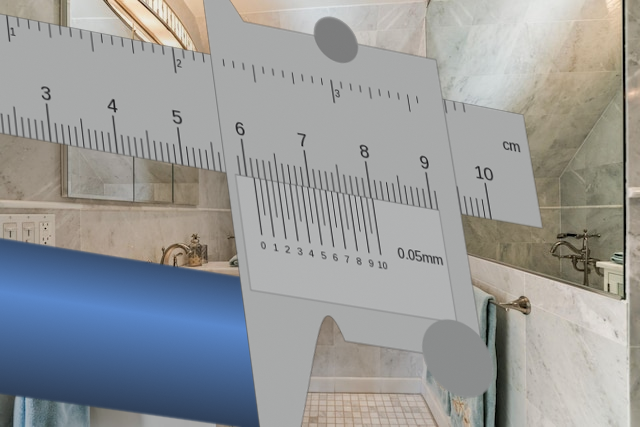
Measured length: 61.2 mm
